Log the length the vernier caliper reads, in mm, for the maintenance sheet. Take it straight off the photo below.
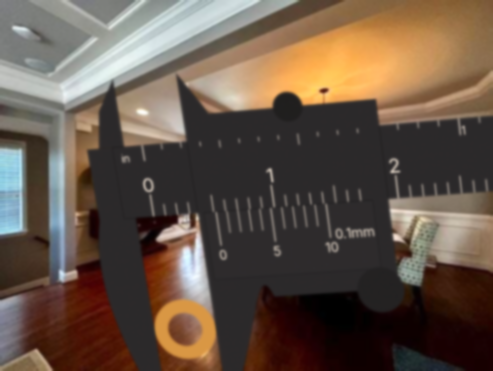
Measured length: 5.2 mm
